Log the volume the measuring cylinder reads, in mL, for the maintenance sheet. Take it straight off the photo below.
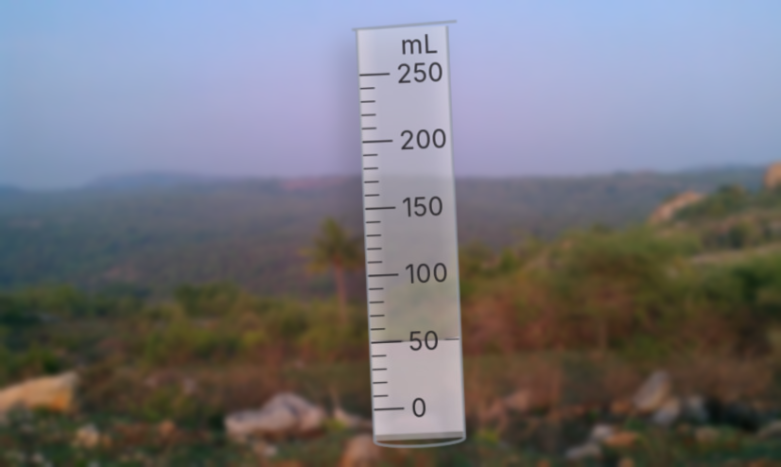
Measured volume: 50 mL
